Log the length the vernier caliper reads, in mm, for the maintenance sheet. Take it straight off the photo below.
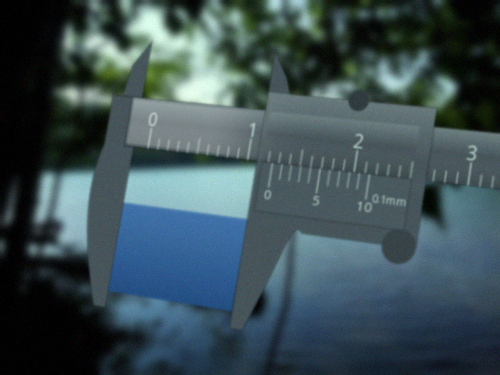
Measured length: 12.4 mm
